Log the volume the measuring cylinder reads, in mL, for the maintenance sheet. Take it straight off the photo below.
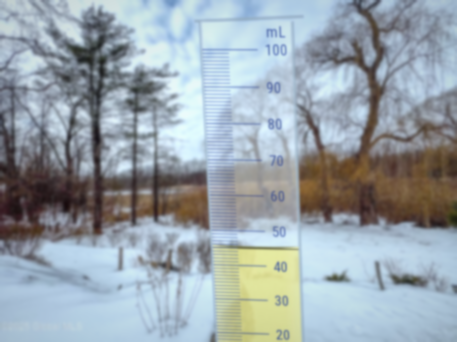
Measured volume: 45 mL
